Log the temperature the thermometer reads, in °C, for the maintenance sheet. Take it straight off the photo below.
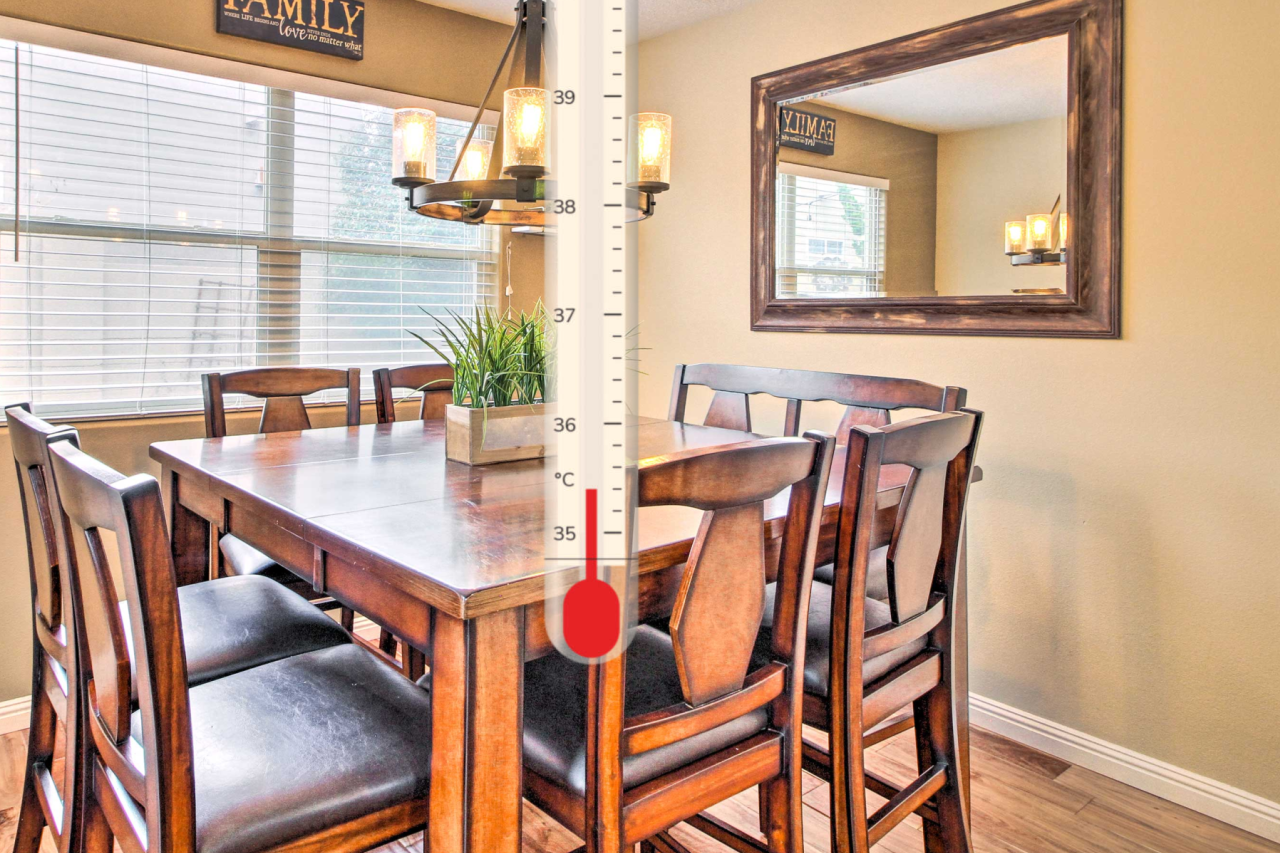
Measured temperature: 35.4 °C
